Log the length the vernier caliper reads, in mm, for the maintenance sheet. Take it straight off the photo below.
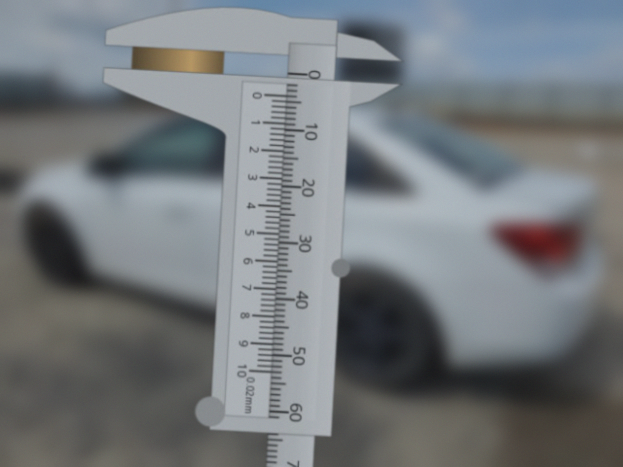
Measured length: 4.0 mm
